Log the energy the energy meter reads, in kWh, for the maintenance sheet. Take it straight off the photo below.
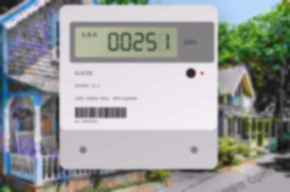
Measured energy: 251 kWh
